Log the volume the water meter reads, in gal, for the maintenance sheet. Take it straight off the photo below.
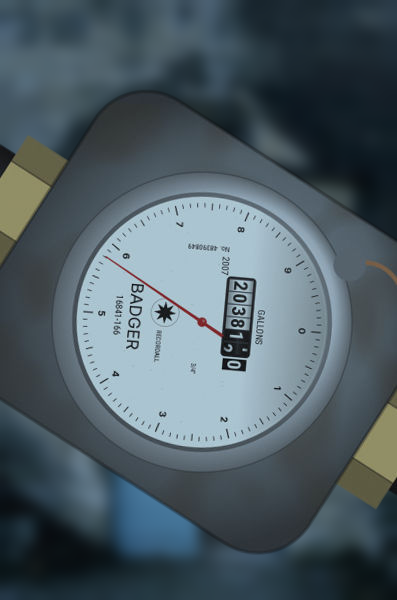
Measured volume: 2038115.8 gal
